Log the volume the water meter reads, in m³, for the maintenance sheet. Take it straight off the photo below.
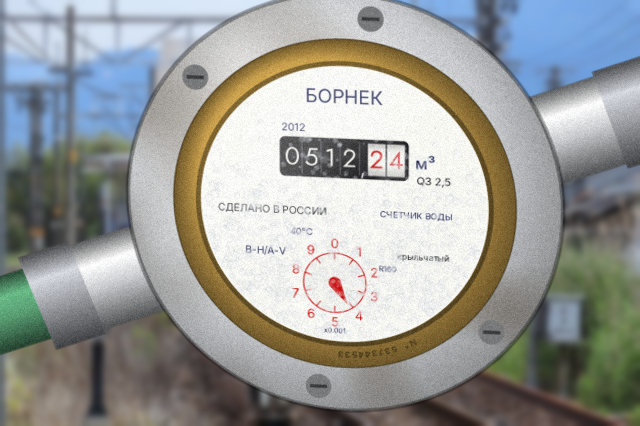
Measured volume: 512.244 m³
